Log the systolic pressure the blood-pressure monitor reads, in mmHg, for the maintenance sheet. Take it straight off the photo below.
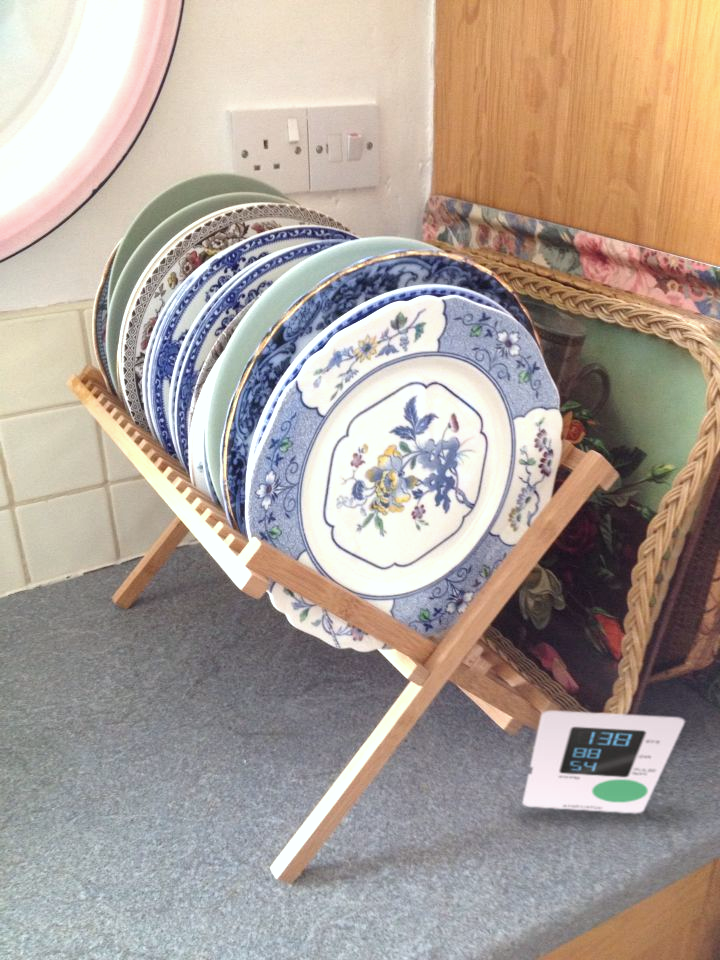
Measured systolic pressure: 138 mmHg
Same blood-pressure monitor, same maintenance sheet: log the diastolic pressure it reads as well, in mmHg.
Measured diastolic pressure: 88 mmHg
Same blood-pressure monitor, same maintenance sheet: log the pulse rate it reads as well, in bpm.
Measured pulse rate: 54 bpm
